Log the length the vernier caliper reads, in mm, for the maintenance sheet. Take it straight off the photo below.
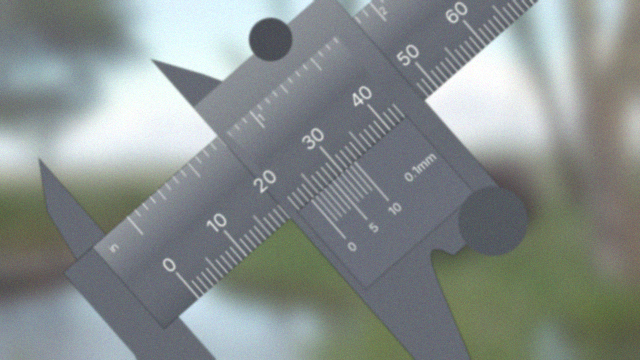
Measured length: 23.5 mm
